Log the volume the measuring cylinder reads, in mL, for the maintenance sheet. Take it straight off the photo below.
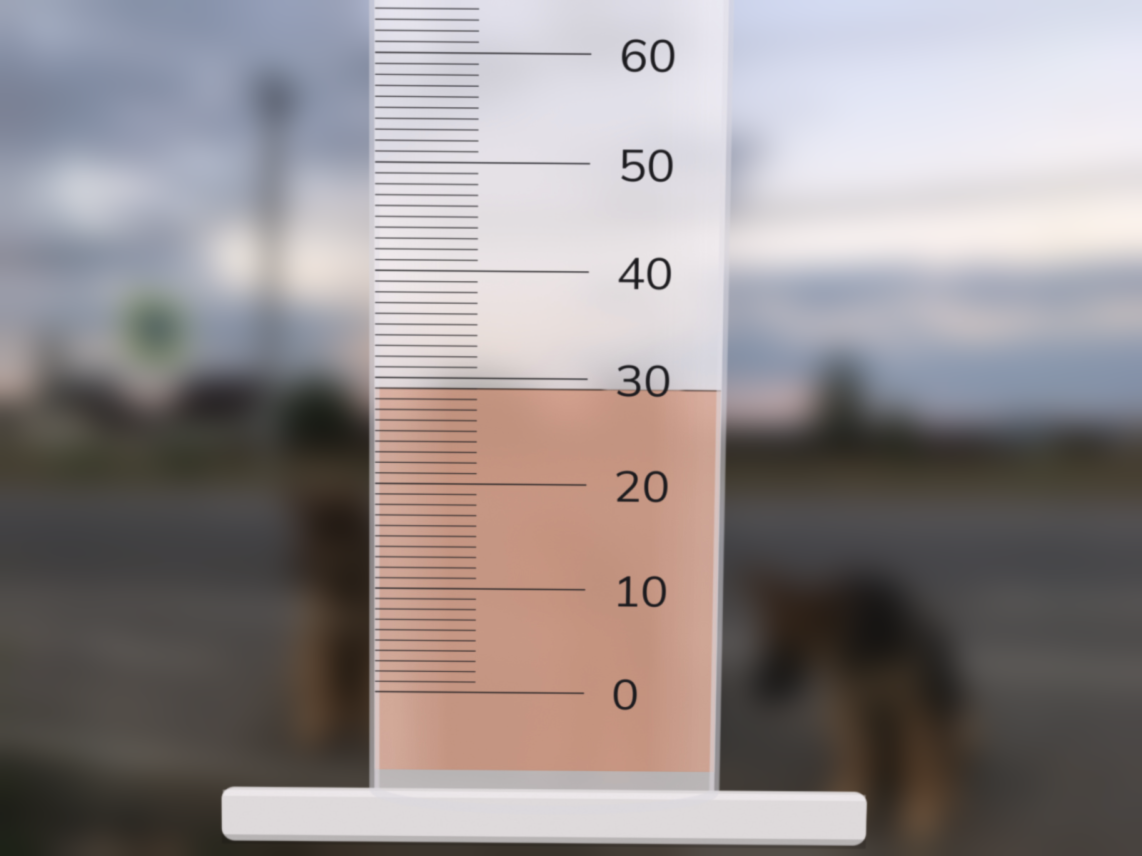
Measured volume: 29 mL
